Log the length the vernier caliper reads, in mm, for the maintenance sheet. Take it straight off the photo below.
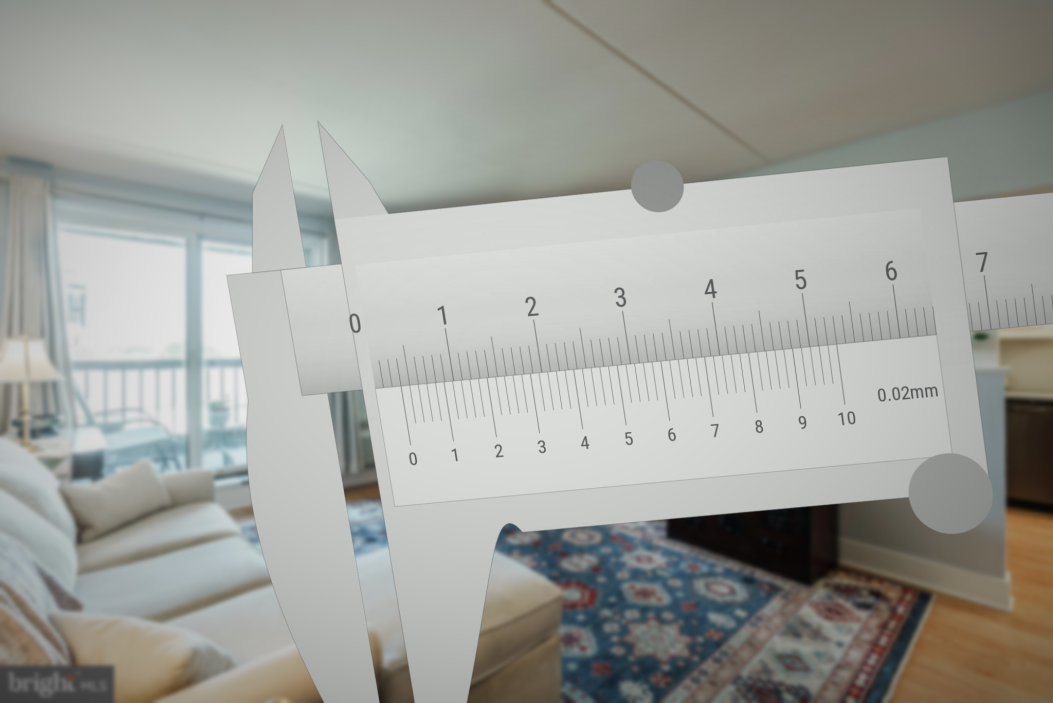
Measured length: 4.0 mm
